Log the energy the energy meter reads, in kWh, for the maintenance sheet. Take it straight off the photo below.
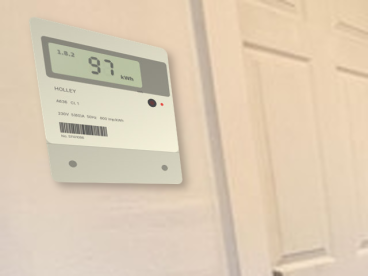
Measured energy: 97 kWh
